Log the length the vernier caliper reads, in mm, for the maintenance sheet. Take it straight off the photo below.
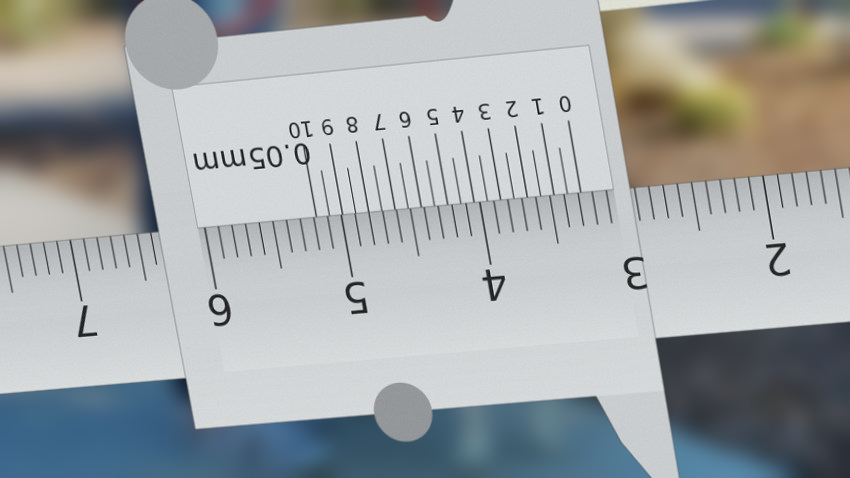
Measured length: 32.8 mm
